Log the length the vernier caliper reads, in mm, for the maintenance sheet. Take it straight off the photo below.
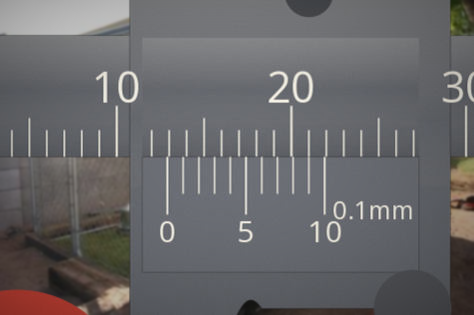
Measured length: 12.9 mm
